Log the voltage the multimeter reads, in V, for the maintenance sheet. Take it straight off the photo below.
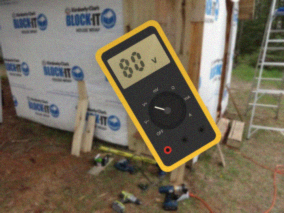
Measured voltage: 80 V
